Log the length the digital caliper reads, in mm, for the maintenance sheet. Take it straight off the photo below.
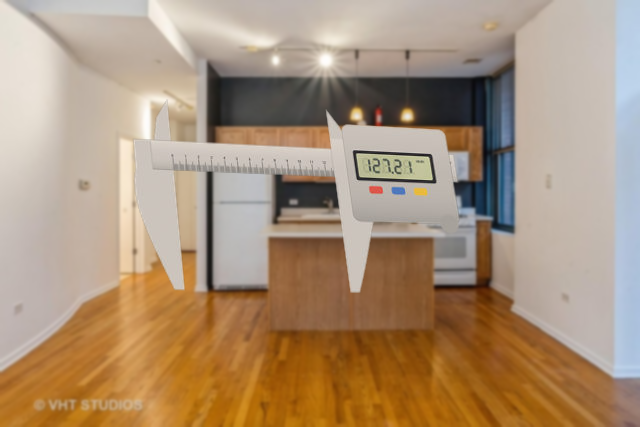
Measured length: 127.21 mm
